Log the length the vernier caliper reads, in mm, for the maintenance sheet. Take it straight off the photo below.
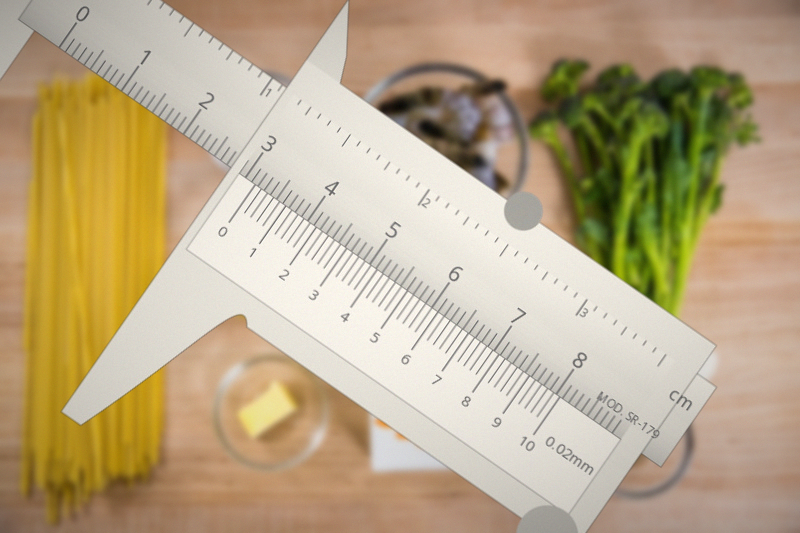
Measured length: 31.6 mm
